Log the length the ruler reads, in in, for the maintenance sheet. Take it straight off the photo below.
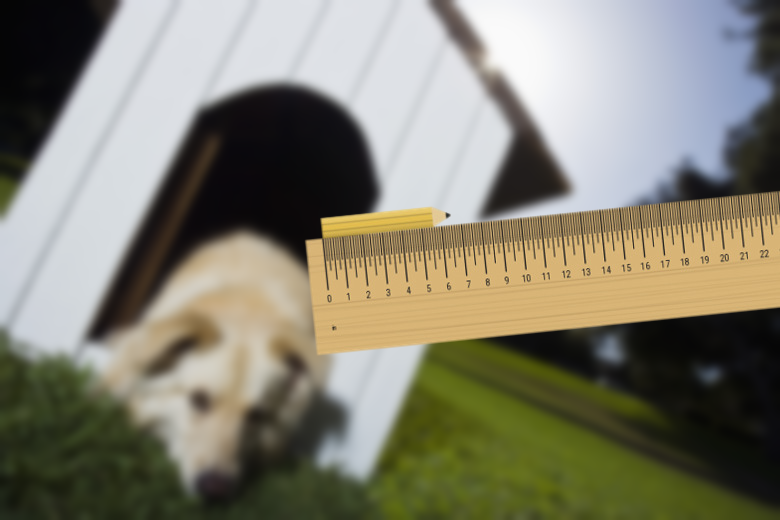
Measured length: 6.5 in
